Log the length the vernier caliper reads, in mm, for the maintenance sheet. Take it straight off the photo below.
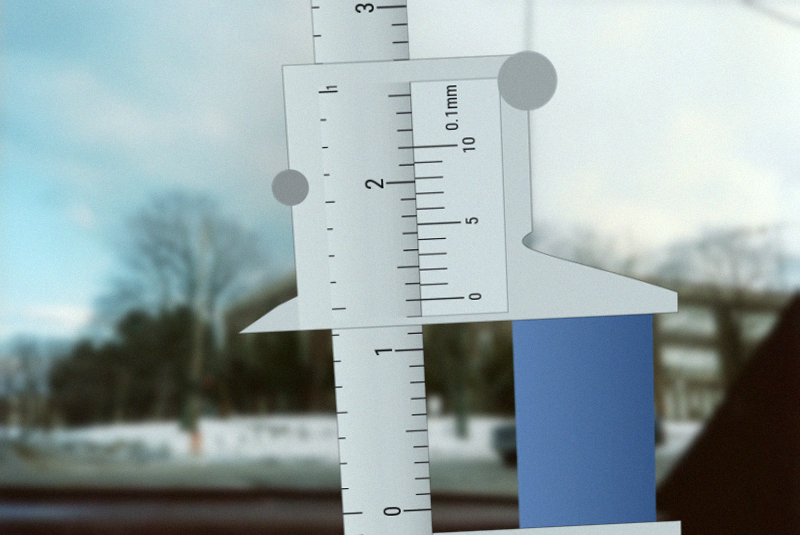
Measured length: 13.0 mm
